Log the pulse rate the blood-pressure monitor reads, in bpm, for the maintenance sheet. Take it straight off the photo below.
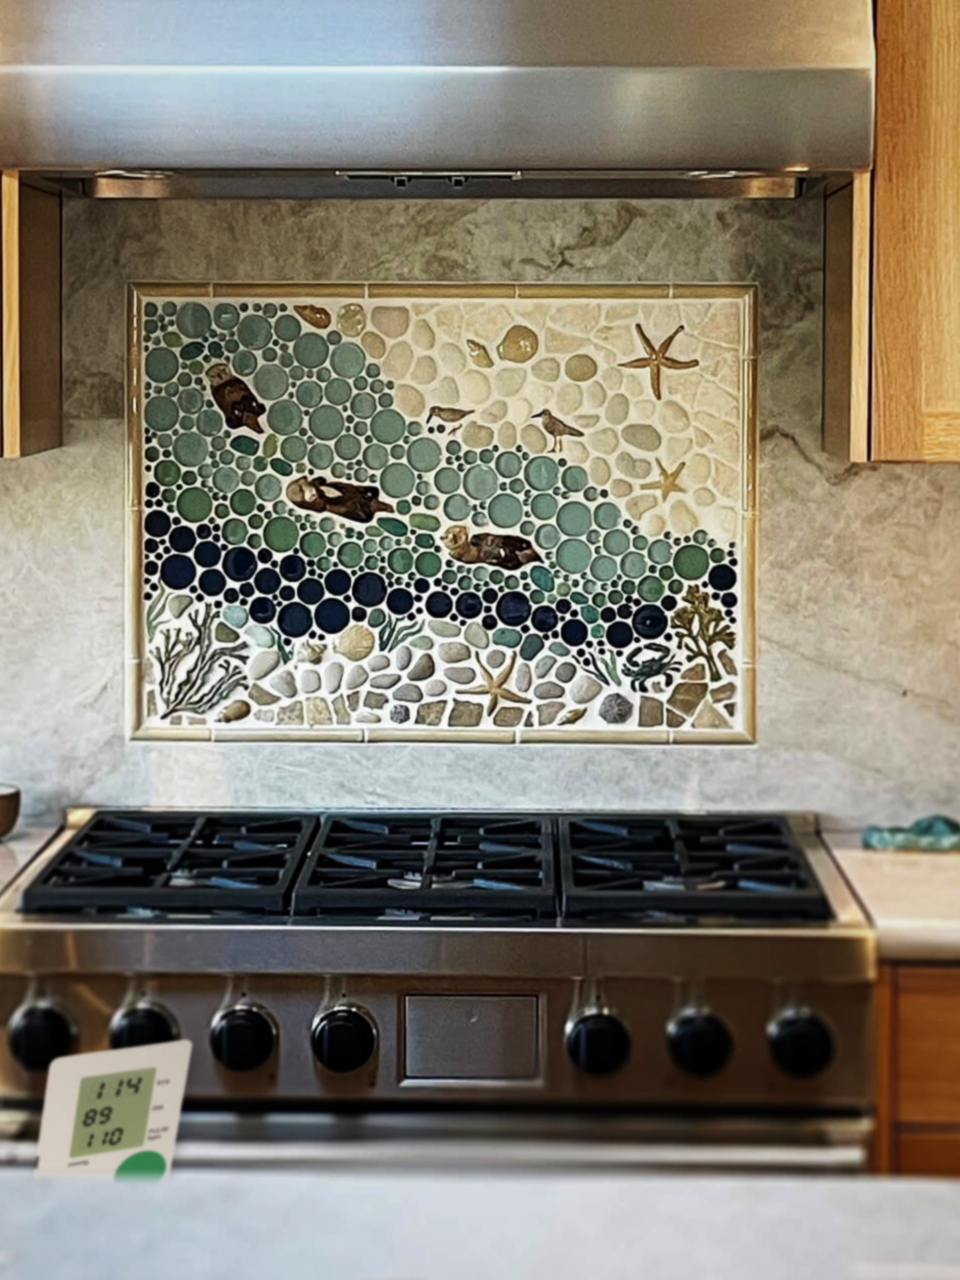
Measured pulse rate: 110 bpm
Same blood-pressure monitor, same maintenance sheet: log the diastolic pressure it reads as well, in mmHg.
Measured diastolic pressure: 89 mmHg
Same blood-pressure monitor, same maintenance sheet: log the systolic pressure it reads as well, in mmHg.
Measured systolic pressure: 114 mmHg
